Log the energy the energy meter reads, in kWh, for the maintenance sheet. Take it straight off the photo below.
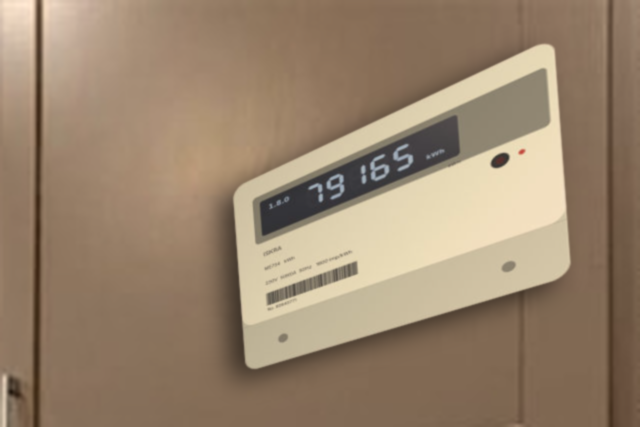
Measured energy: 79165 kWh
